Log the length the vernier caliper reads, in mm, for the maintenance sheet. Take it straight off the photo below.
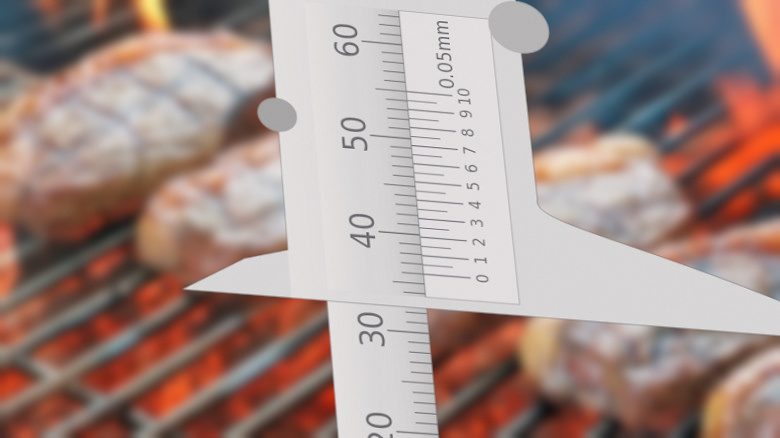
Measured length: 36.0 mm
